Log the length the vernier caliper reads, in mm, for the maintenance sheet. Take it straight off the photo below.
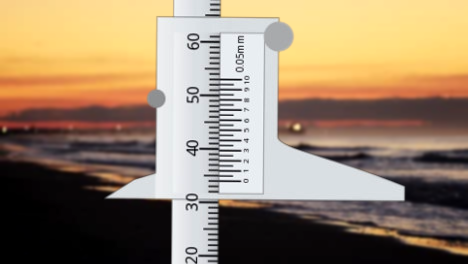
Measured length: 34.0 mm
